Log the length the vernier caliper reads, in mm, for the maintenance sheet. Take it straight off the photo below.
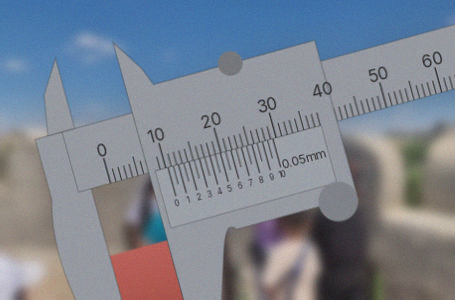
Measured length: 10.4 mm
